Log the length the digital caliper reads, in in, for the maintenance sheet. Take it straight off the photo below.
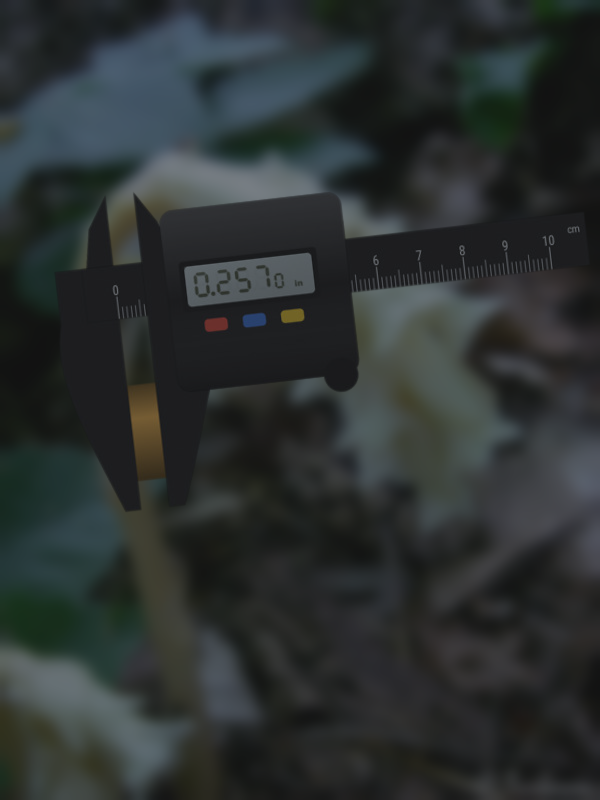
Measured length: 0.2570 in
